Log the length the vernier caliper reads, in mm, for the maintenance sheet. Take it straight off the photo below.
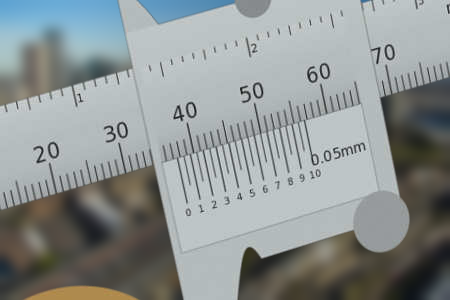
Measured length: 37.6 mm
